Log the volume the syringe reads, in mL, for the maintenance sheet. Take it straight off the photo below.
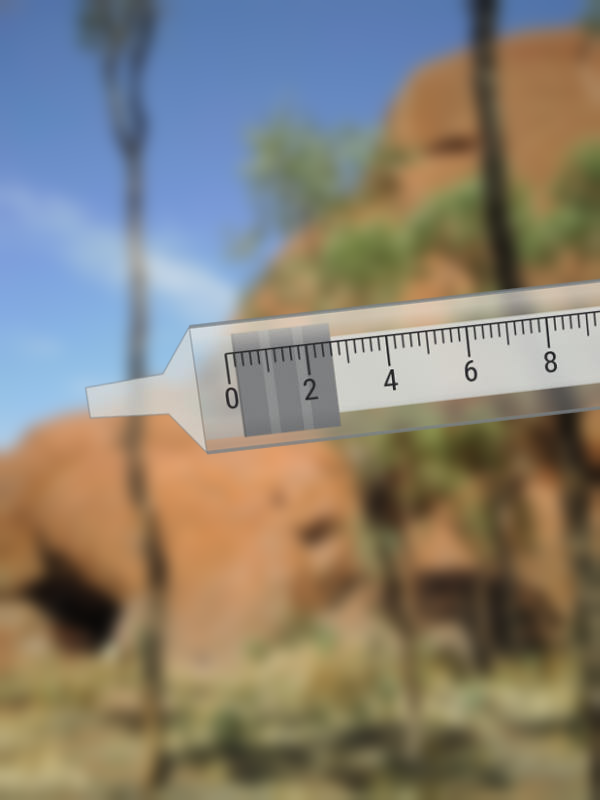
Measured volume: 0.2 mL
